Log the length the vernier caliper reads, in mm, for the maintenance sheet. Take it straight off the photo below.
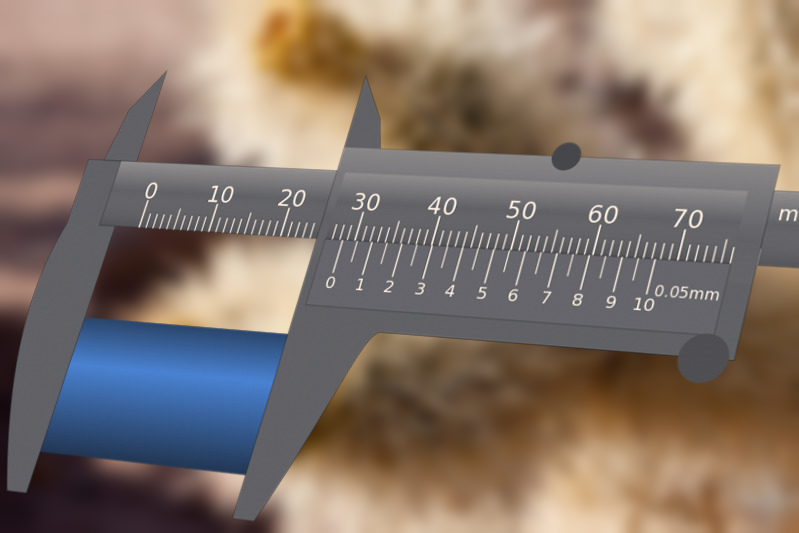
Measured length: 28.4 mm
